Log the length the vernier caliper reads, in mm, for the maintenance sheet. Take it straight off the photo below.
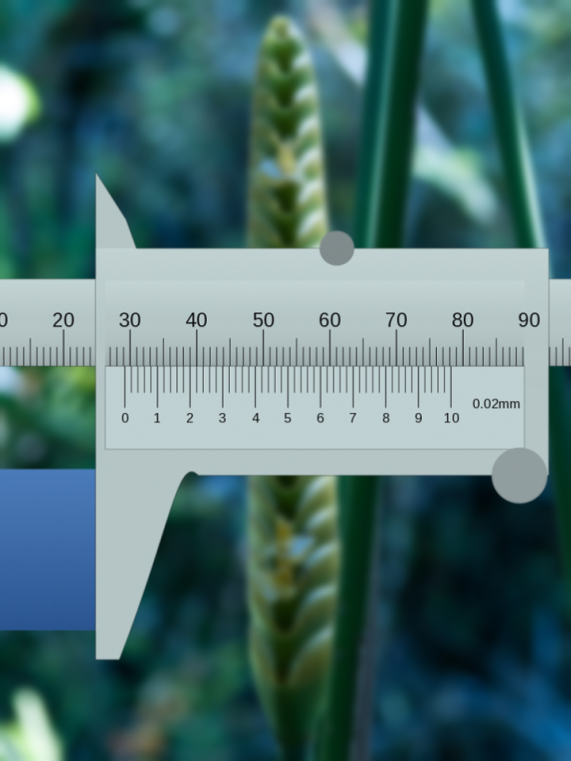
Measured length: 29.2 mm
